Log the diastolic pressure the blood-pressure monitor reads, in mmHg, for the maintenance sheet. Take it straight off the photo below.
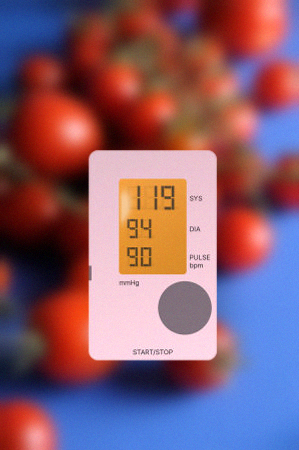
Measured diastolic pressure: 94 mmHg
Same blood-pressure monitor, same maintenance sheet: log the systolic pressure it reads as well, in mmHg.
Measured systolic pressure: 119 mmHg
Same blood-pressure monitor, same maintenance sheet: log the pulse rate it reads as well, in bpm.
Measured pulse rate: 90 bpm
